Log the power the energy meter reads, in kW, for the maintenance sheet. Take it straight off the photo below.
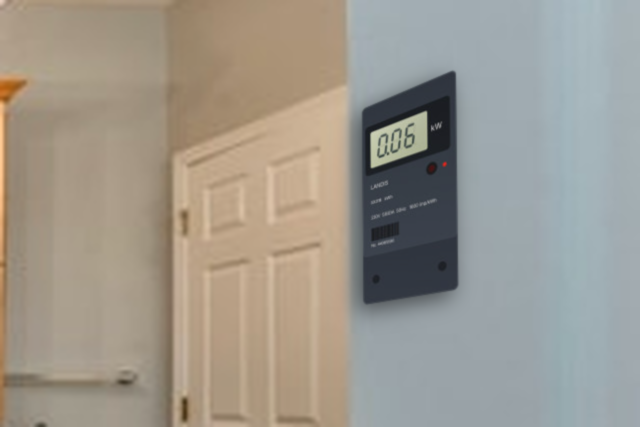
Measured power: 0.06 kW
